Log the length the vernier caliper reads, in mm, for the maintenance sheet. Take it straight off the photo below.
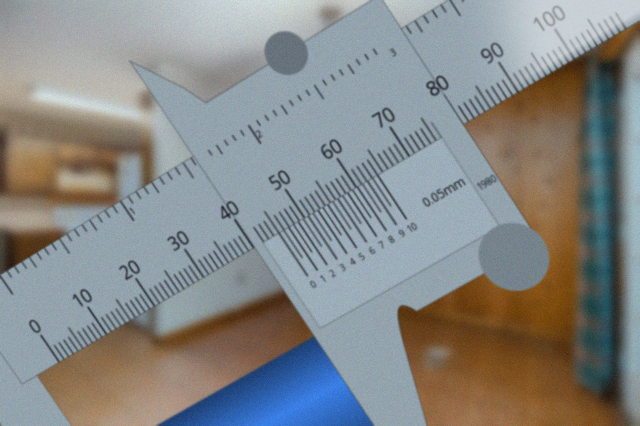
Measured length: 45.0 mm
